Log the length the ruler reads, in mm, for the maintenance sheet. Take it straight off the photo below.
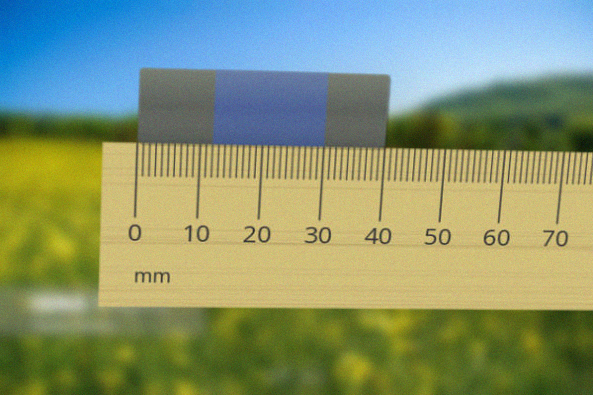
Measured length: 40 mm
